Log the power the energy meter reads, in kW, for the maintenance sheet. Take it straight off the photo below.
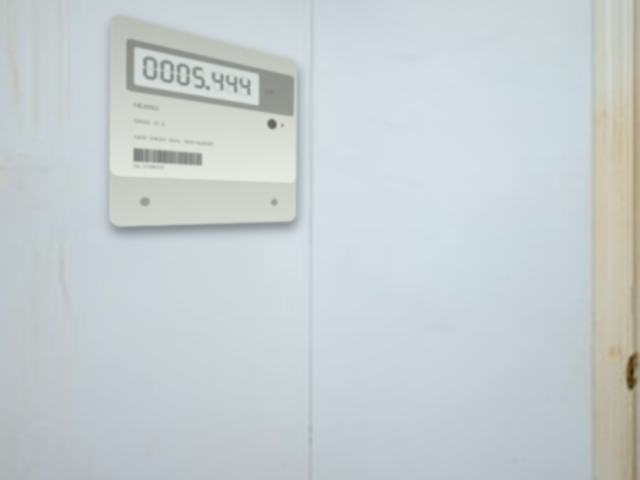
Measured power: 5.444 kW
